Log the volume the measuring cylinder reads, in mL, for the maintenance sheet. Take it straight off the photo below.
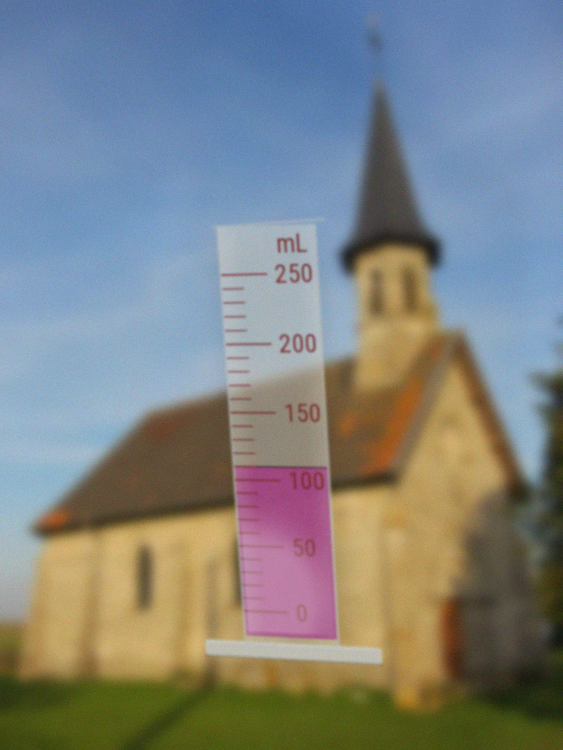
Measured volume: 110 mL
